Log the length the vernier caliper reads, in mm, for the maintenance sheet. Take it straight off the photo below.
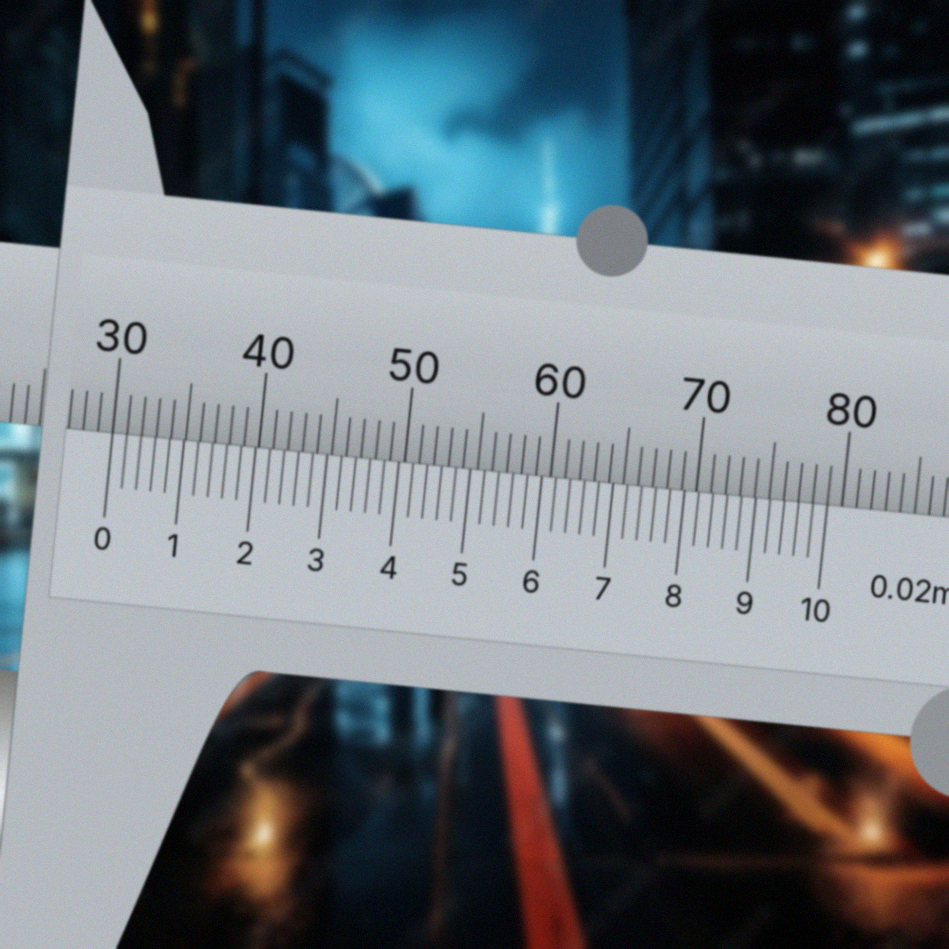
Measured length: 30.0 mm
